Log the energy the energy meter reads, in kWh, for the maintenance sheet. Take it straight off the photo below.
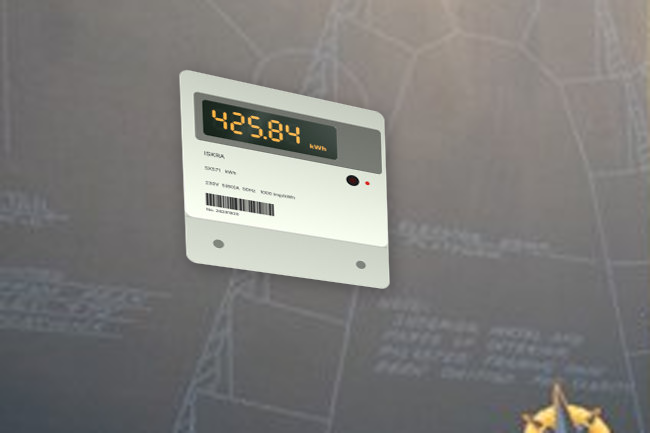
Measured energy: 425.84 kWh
